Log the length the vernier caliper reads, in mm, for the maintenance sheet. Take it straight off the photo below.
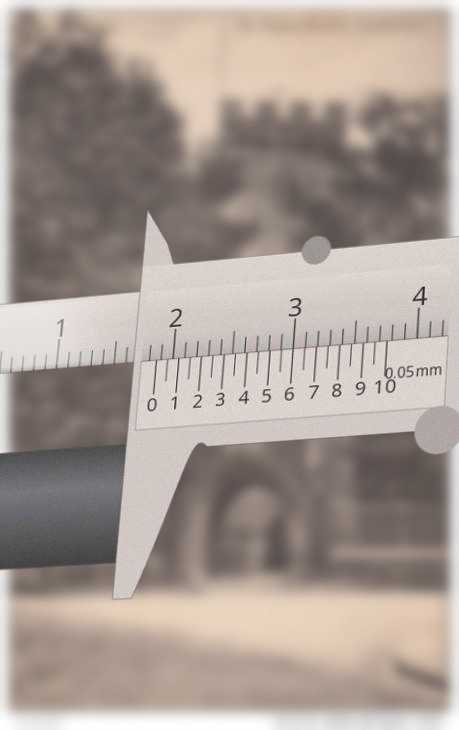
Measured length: 18.6 mm
